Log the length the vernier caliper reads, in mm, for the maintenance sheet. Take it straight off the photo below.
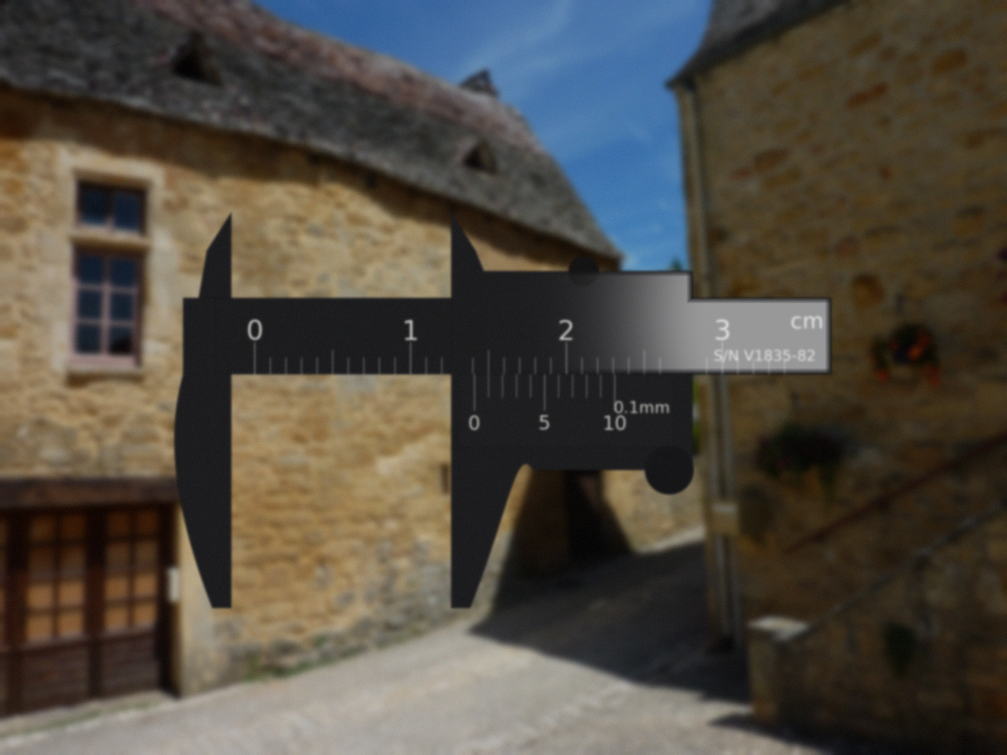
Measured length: 14.1 mm
